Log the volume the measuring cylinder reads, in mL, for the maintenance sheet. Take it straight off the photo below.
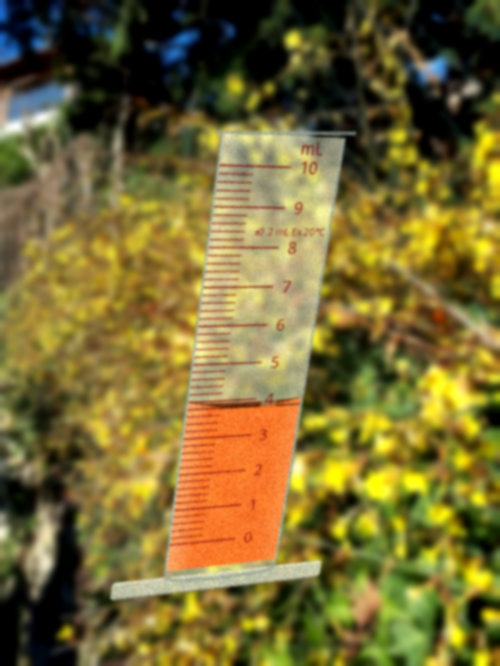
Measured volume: 3.8 mL
